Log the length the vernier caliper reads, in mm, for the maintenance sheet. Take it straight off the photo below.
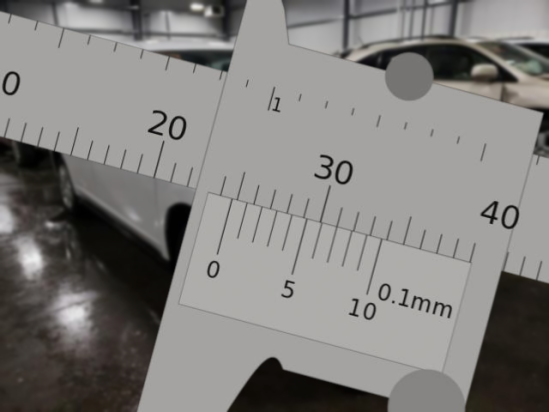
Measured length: 24.7 mm
